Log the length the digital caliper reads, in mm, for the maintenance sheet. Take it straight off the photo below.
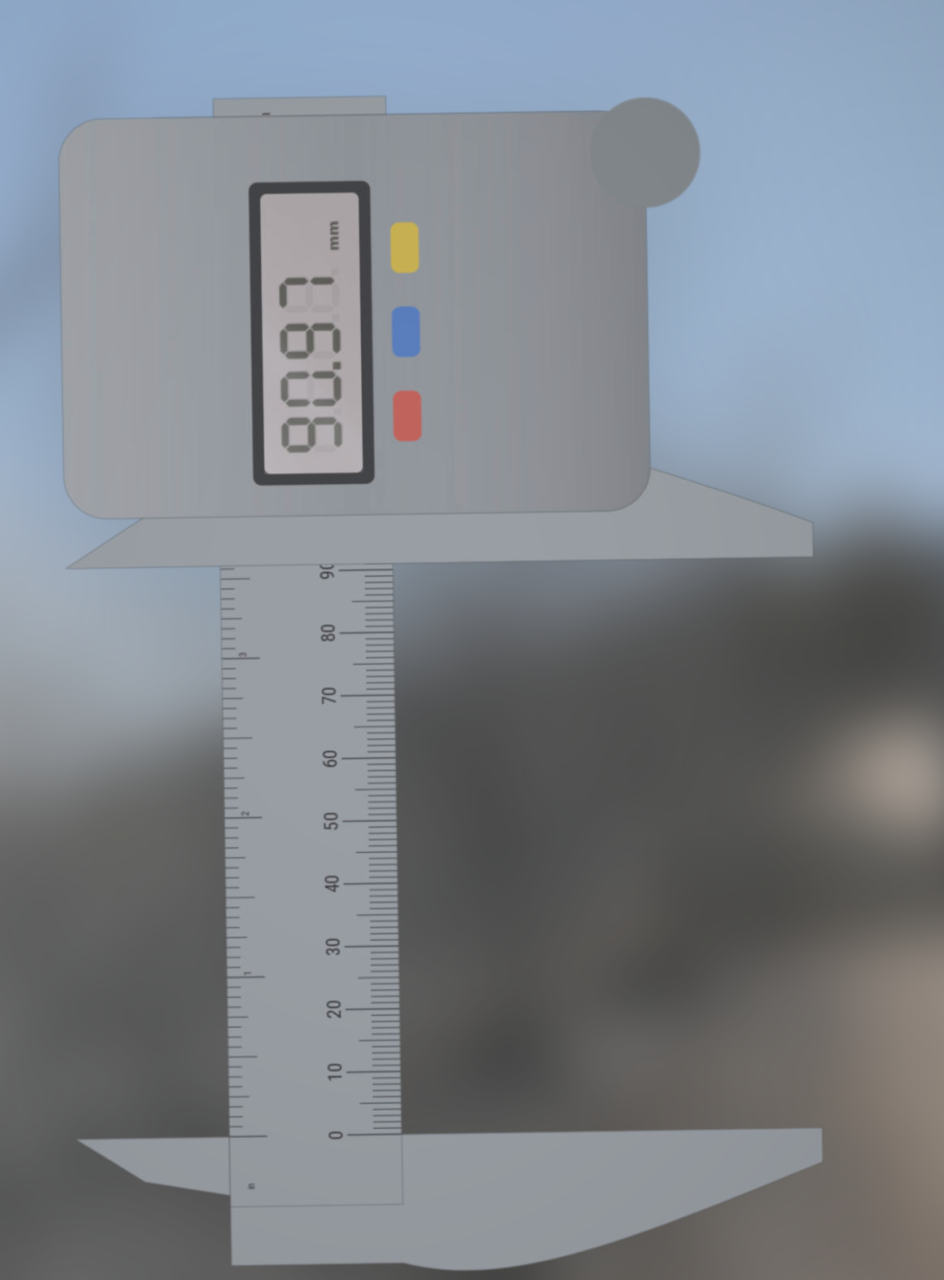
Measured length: 90.97 mm
